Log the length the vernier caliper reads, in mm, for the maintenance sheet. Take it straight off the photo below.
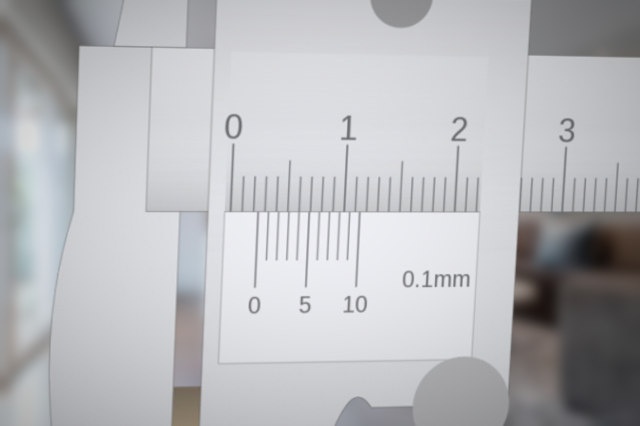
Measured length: 2.4 mm
